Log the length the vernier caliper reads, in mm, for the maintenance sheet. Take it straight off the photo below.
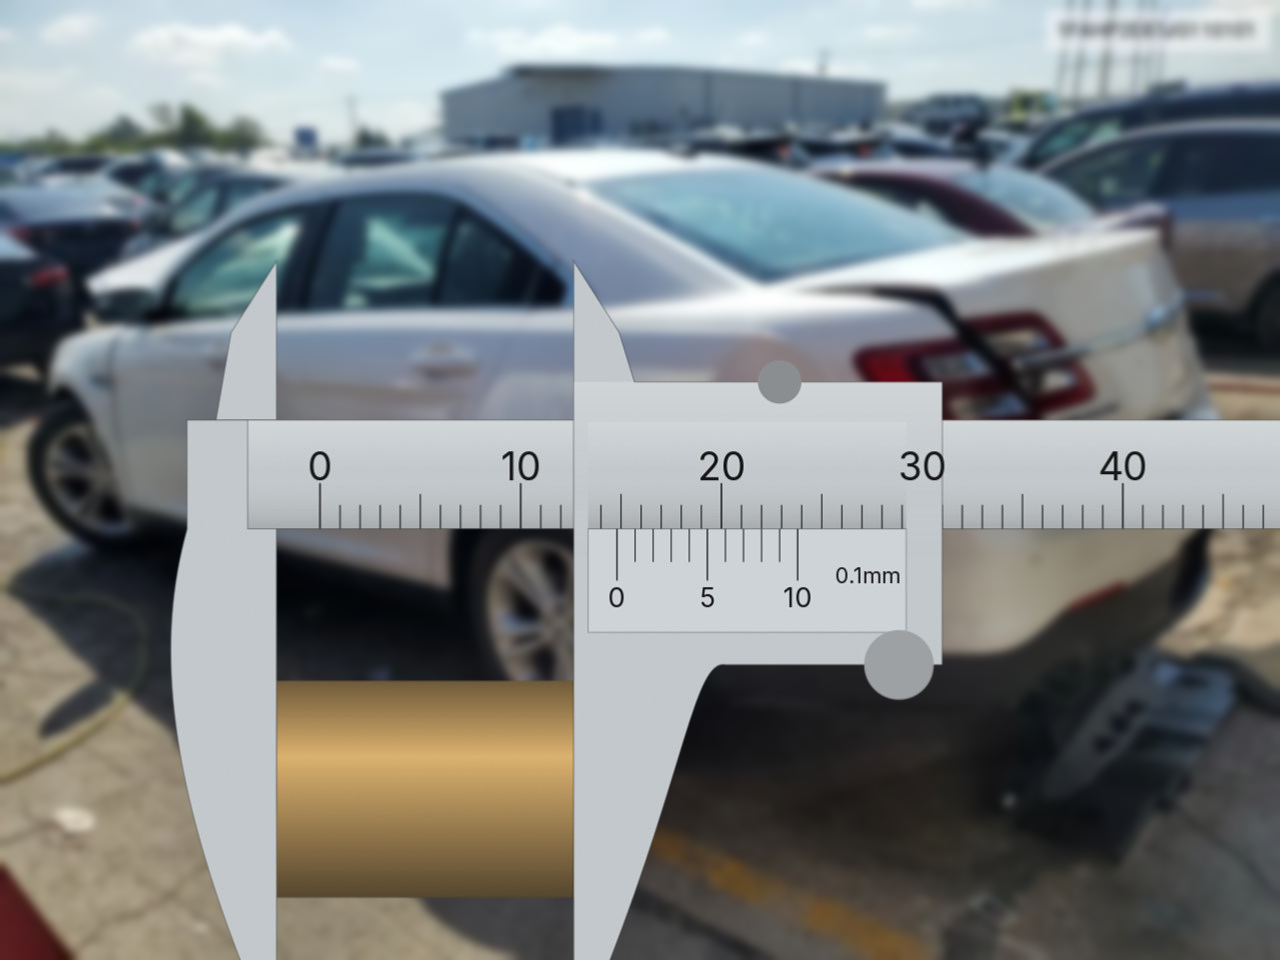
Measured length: 14.8 mm
